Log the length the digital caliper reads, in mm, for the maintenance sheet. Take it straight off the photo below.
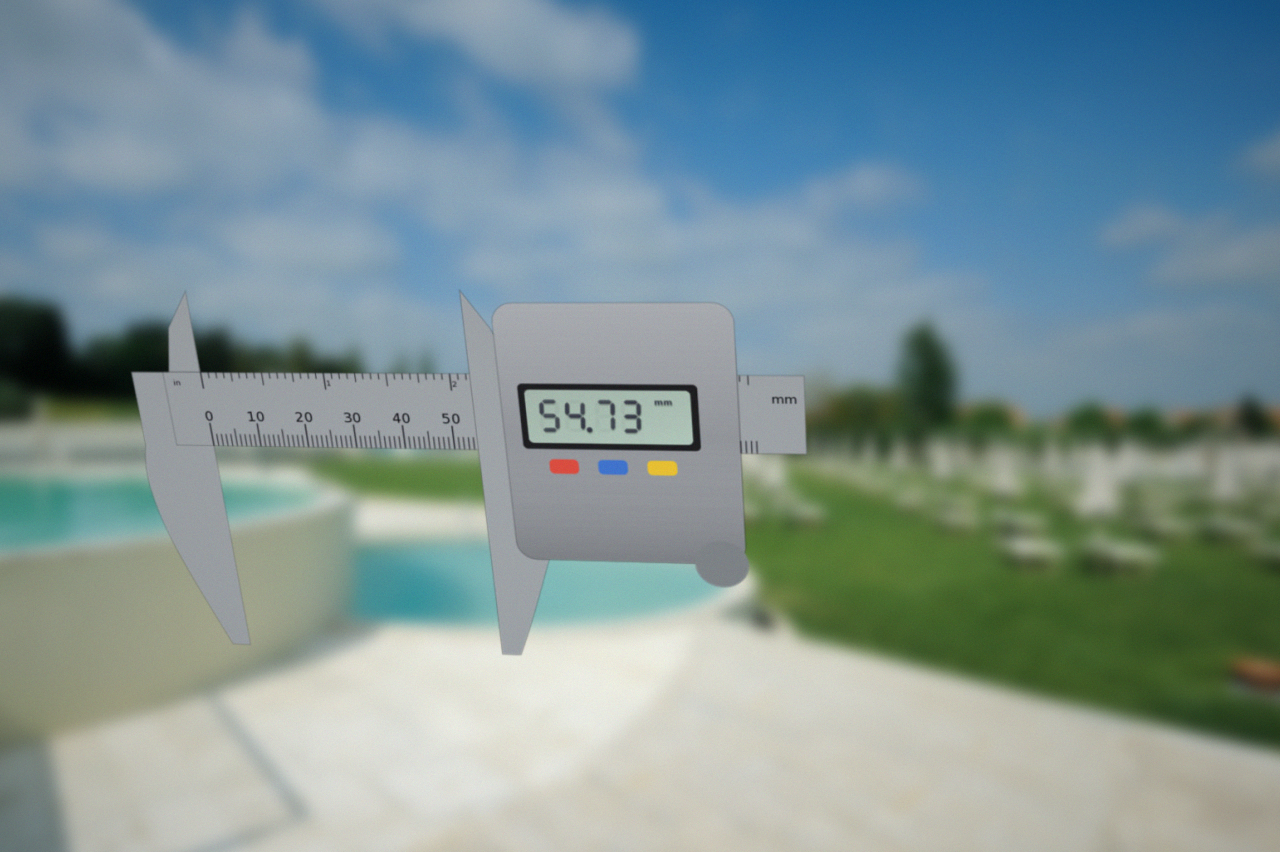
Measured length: 54.73 mm
